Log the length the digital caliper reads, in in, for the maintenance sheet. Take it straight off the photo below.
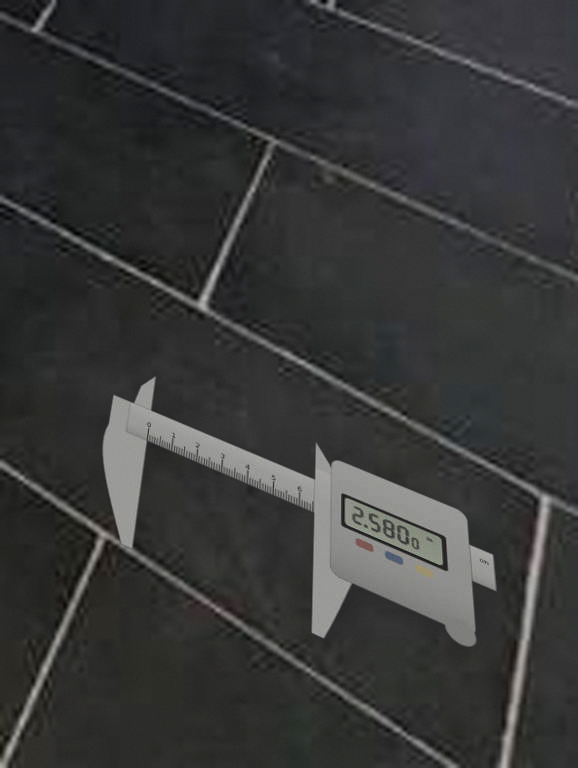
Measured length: 2.5800 in
